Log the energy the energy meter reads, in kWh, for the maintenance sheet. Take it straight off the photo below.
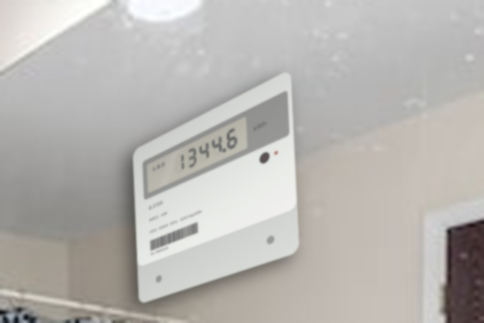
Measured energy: 1344.6 kWh
